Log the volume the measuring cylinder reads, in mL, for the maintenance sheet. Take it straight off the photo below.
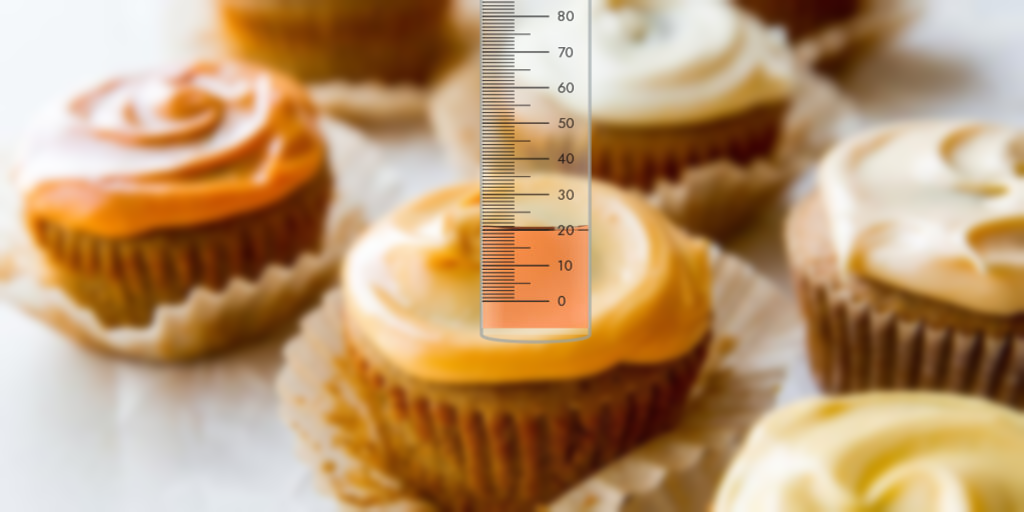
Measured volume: 20 mL
